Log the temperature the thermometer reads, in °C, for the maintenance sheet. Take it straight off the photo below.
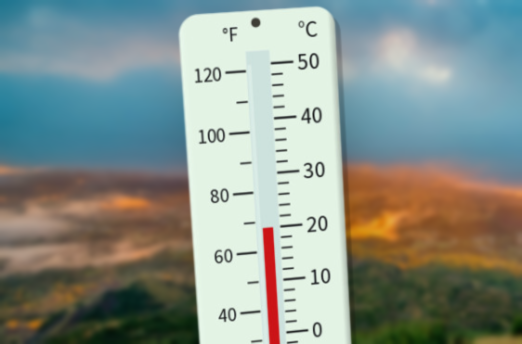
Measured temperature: 20 °C
